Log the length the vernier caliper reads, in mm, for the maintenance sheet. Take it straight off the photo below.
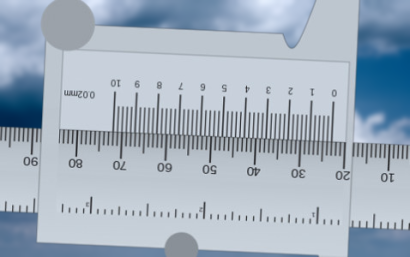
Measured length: 23.0 mm
